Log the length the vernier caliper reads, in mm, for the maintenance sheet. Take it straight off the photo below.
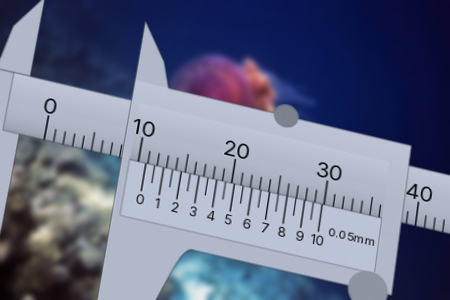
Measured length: 10.8 mm
